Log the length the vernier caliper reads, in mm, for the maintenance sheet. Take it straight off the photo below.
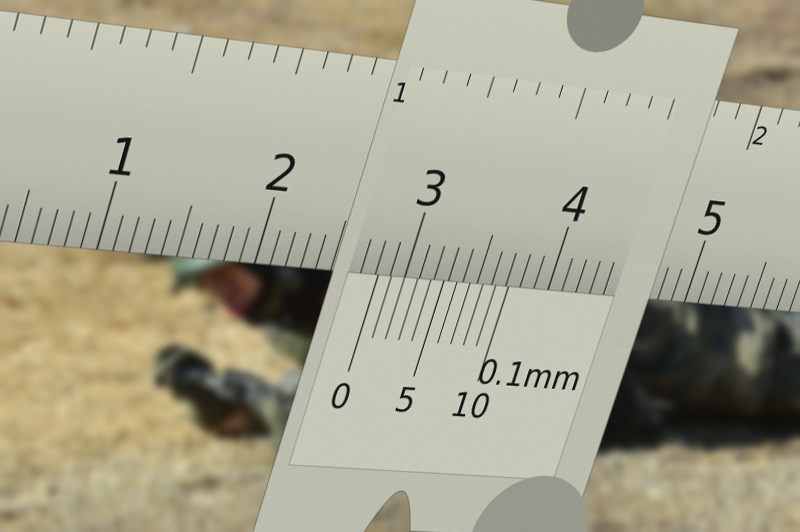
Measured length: 28.2 mm
